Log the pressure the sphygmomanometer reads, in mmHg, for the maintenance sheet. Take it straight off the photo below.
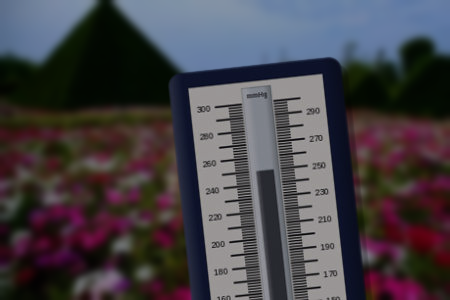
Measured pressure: 250 mmHg
